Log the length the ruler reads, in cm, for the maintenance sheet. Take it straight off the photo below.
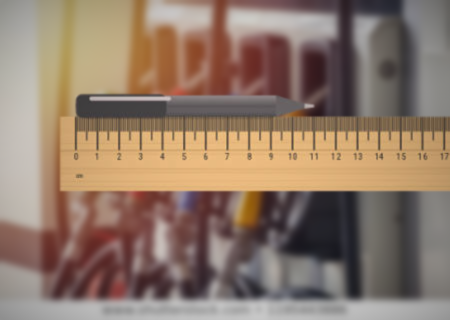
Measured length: 11 cm
